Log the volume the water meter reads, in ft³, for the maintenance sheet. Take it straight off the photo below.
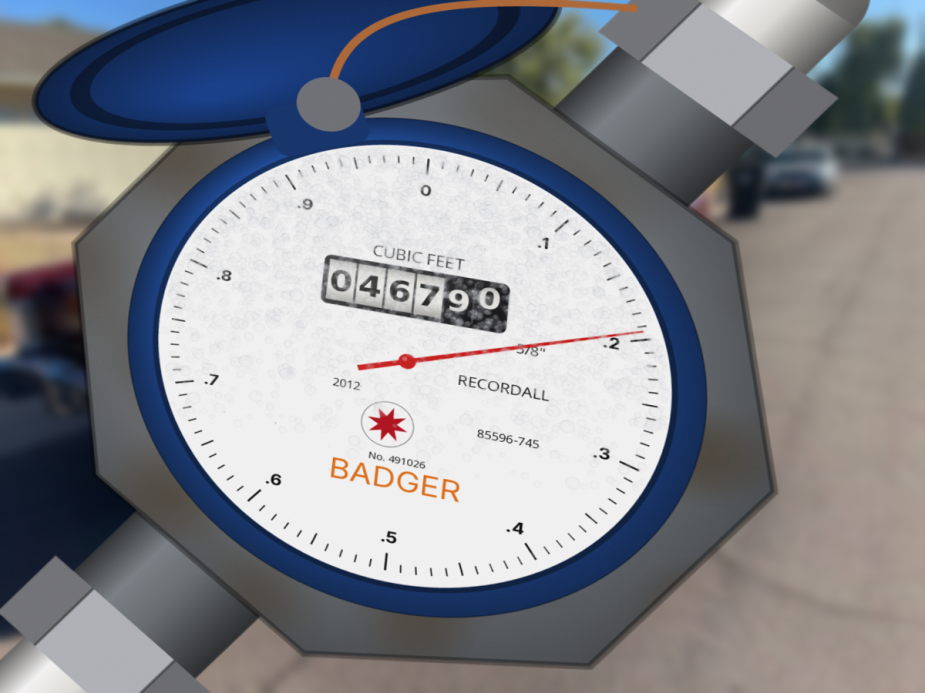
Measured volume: 46790.19 ft³
